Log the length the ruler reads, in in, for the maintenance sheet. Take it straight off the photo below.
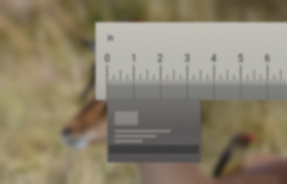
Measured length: 3.5 in
